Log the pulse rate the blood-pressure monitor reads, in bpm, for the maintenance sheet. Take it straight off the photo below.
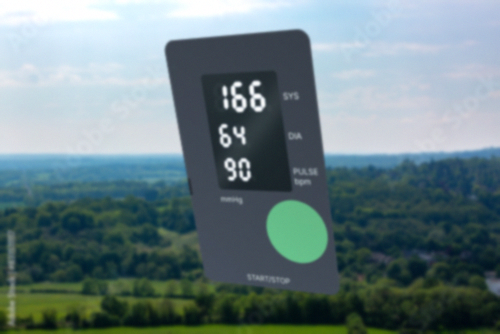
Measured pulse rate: 90 bpm
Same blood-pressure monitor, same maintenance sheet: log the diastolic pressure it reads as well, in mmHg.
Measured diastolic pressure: 64 mmHg
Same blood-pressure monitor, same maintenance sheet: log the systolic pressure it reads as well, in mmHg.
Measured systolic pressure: 166 mmHg
